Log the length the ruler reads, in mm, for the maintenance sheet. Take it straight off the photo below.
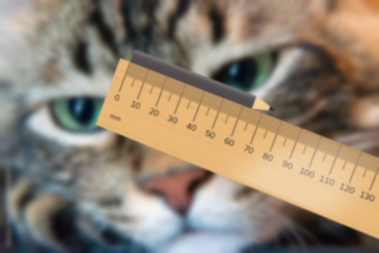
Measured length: 75 mm
